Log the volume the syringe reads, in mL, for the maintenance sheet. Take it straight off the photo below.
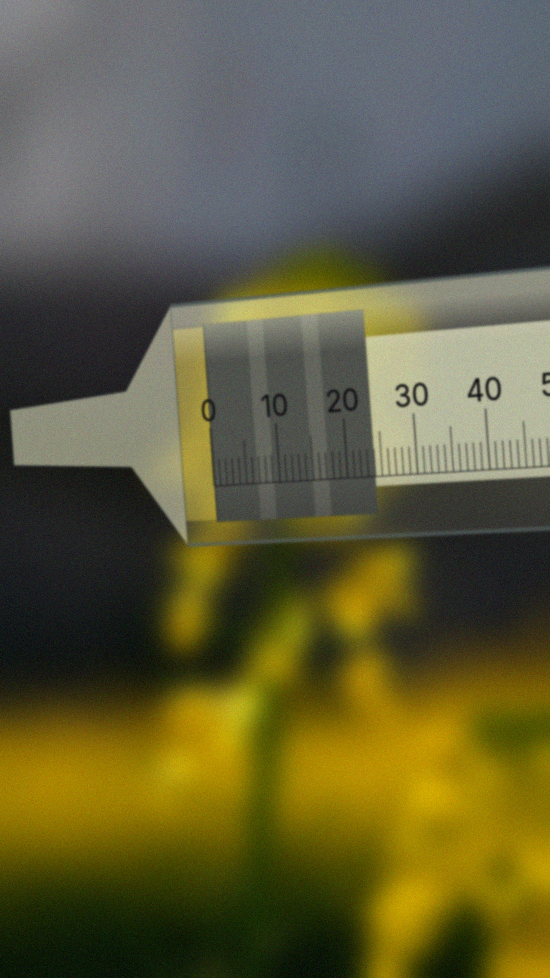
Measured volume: 0 mL
